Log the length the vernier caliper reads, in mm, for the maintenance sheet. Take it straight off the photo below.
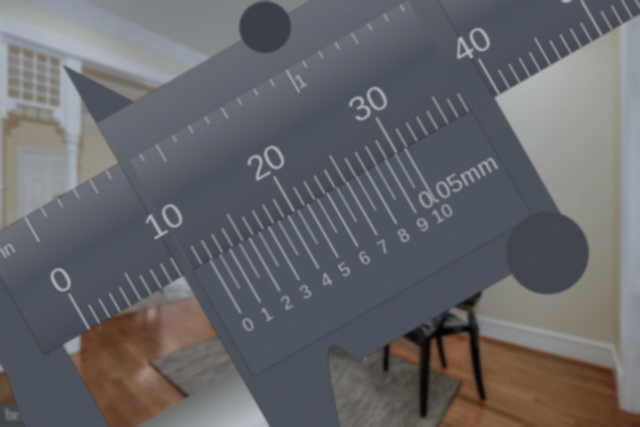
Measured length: 11.8 mm
